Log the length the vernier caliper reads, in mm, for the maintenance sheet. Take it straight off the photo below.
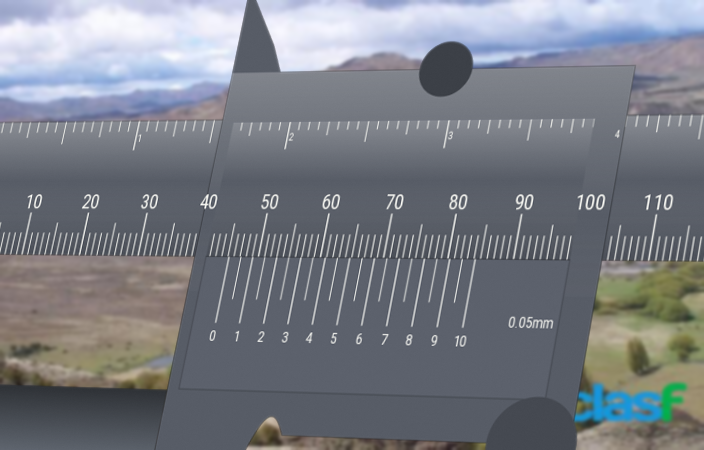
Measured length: 45.2 mm
